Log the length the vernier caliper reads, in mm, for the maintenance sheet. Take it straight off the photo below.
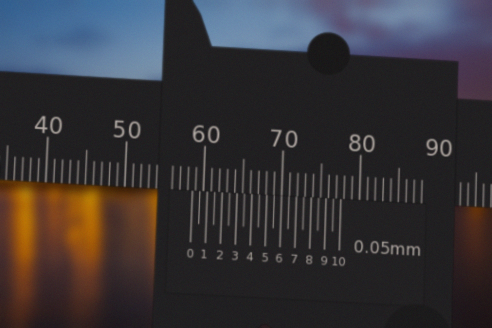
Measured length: 58.6 mm
